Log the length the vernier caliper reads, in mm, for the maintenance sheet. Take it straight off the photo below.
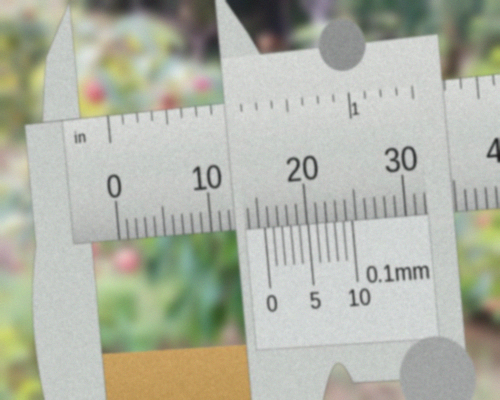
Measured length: 15.6 mm
